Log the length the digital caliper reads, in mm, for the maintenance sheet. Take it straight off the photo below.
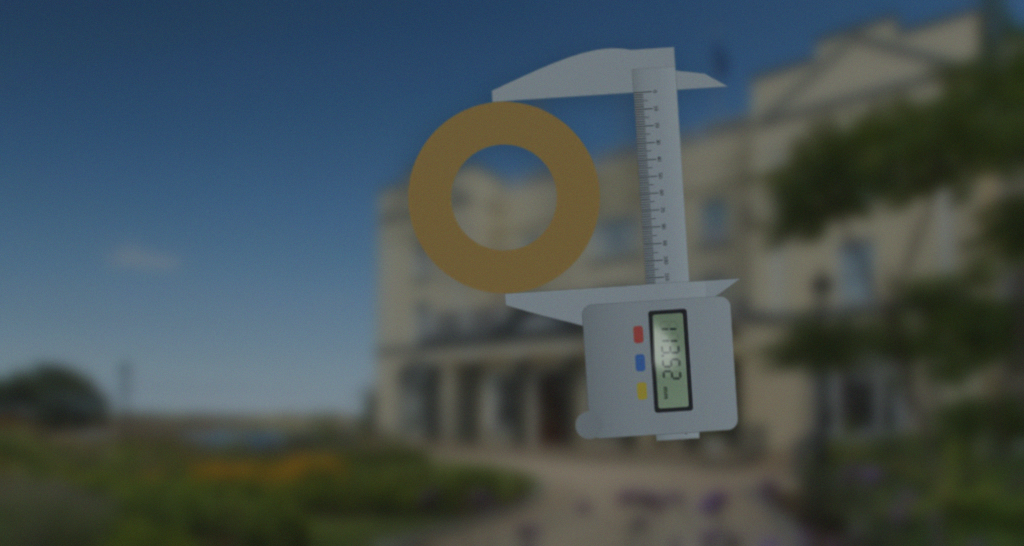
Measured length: 113.52 mm
